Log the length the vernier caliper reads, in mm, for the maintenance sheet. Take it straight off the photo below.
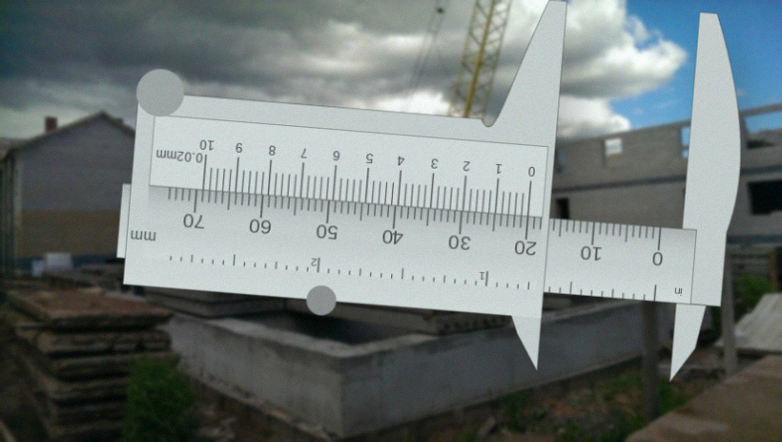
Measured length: 20.0 mm
